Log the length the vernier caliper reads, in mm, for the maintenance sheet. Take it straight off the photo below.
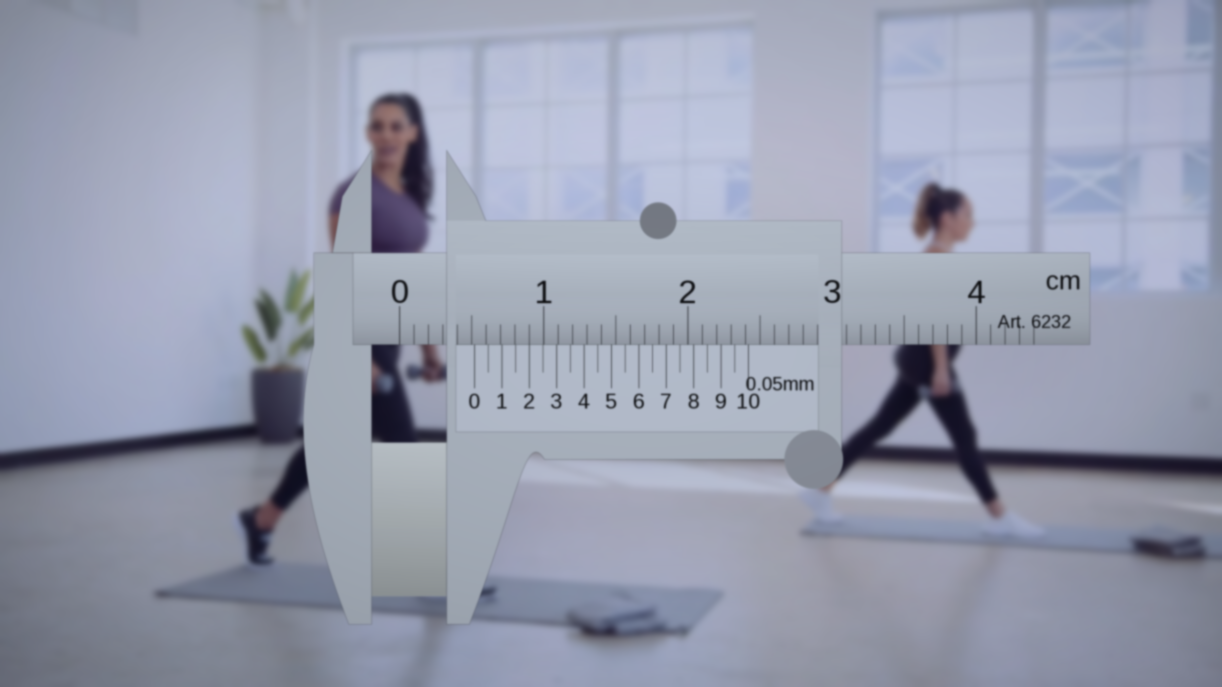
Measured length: 5.2 mm
